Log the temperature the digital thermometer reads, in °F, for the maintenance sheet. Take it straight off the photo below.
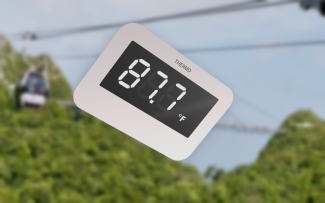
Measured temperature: 87.7 °F
